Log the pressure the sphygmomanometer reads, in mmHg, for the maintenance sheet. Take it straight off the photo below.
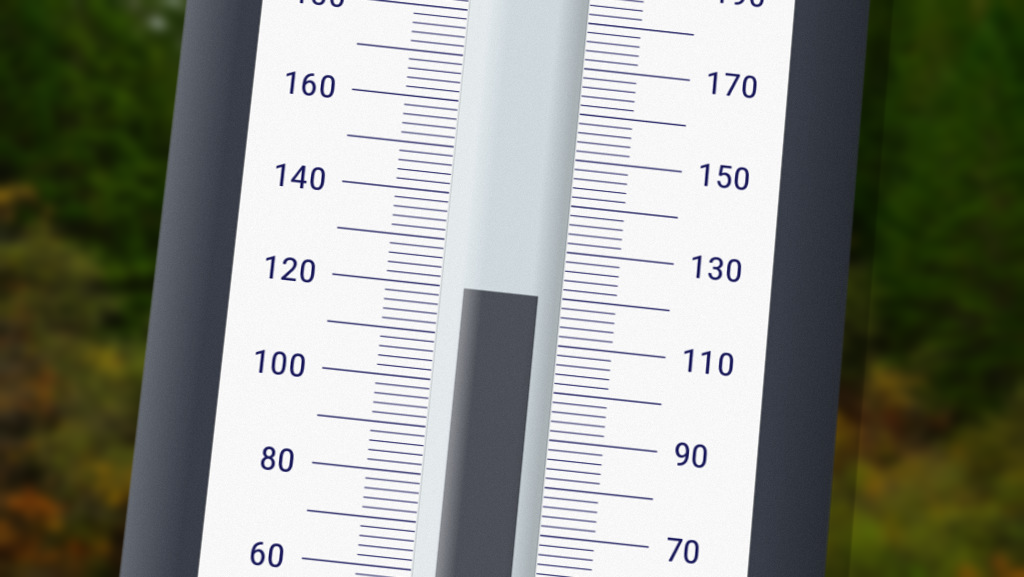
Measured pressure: 120 mmHg
